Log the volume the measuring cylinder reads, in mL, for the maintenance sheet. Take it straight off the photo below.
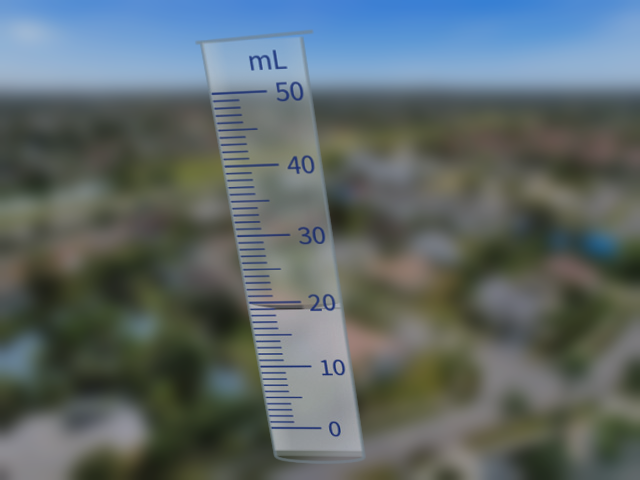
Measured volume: 19 mL
